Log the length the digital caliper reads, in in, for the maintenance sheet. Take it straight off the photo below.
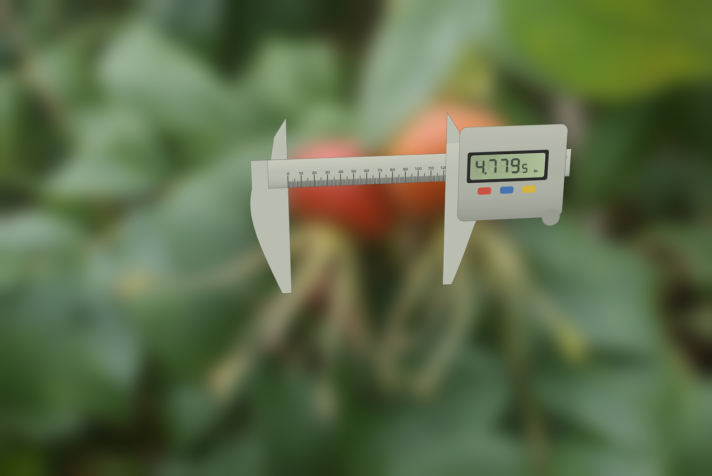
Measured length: 4.7795 in
